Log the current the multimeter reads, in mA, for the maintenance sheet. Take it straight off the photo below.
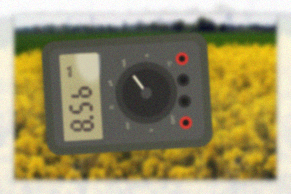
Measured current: 8.56 mA
